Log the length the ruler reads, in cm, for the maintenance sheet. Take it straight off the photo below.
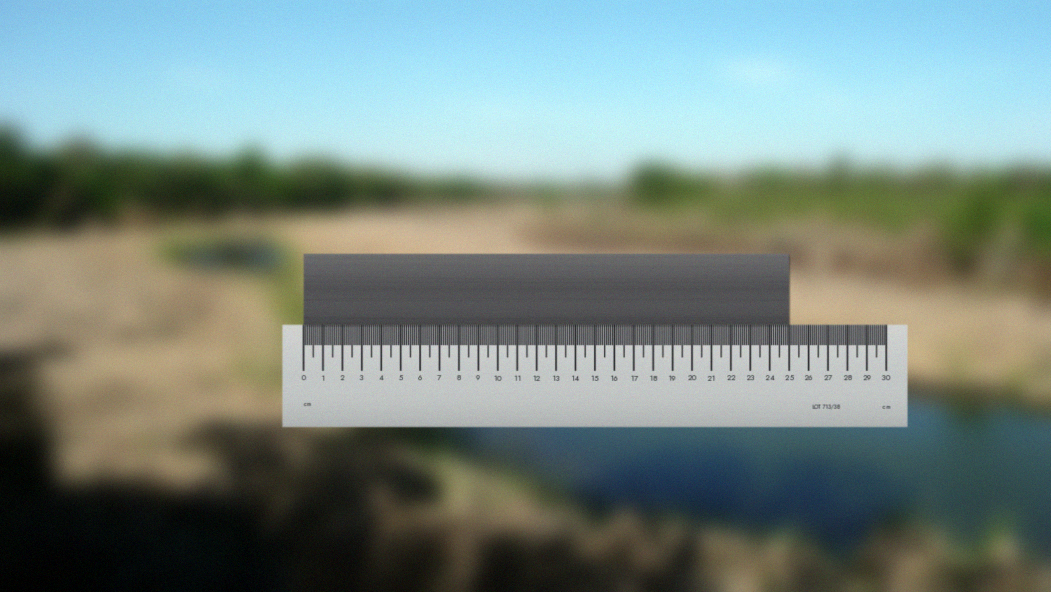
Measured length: 25 cm
